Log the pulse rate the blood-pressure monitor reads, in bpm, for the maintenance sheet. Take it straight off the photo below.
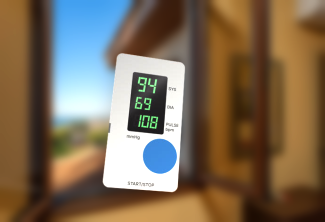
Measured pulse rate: 108 bpm
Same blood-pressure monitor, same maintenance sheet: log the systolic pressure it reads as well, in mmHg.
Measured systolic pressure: 94 mmHg
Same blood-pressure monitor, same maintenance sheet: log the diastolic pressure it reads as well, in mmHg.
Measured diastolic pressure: 69 mmHg
